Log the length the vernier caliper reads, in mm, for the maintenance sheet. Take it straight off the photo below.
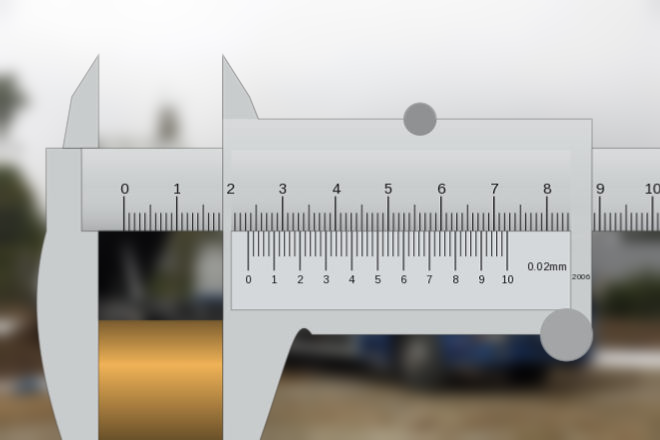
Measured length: 23.5 mm
